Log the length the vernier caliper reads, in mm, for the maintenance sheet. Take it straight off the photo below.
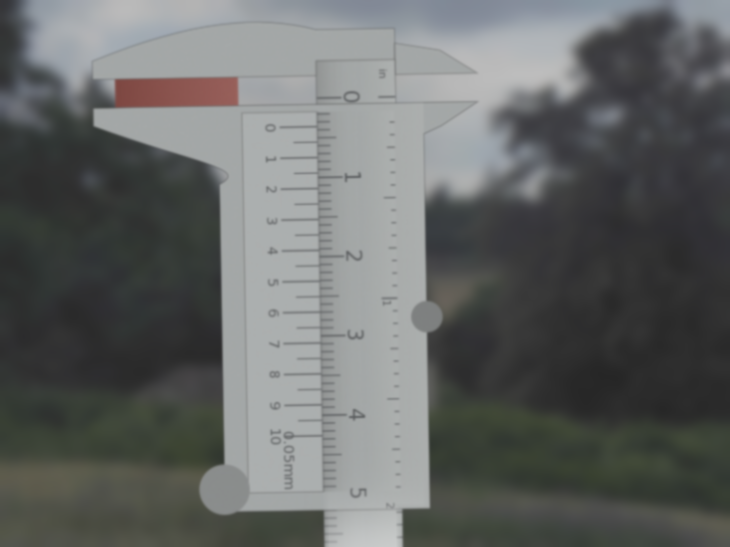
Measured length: 3.6 mm
